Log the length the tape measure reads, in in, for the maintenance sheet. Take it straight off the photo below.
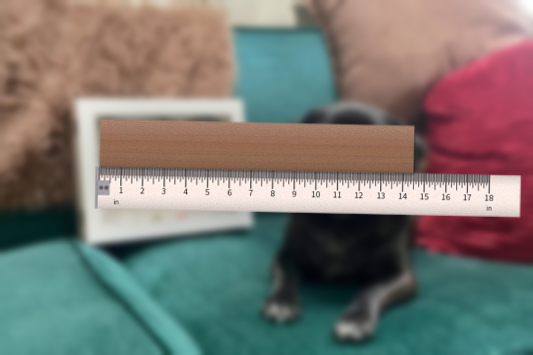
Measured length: 14.5 in
